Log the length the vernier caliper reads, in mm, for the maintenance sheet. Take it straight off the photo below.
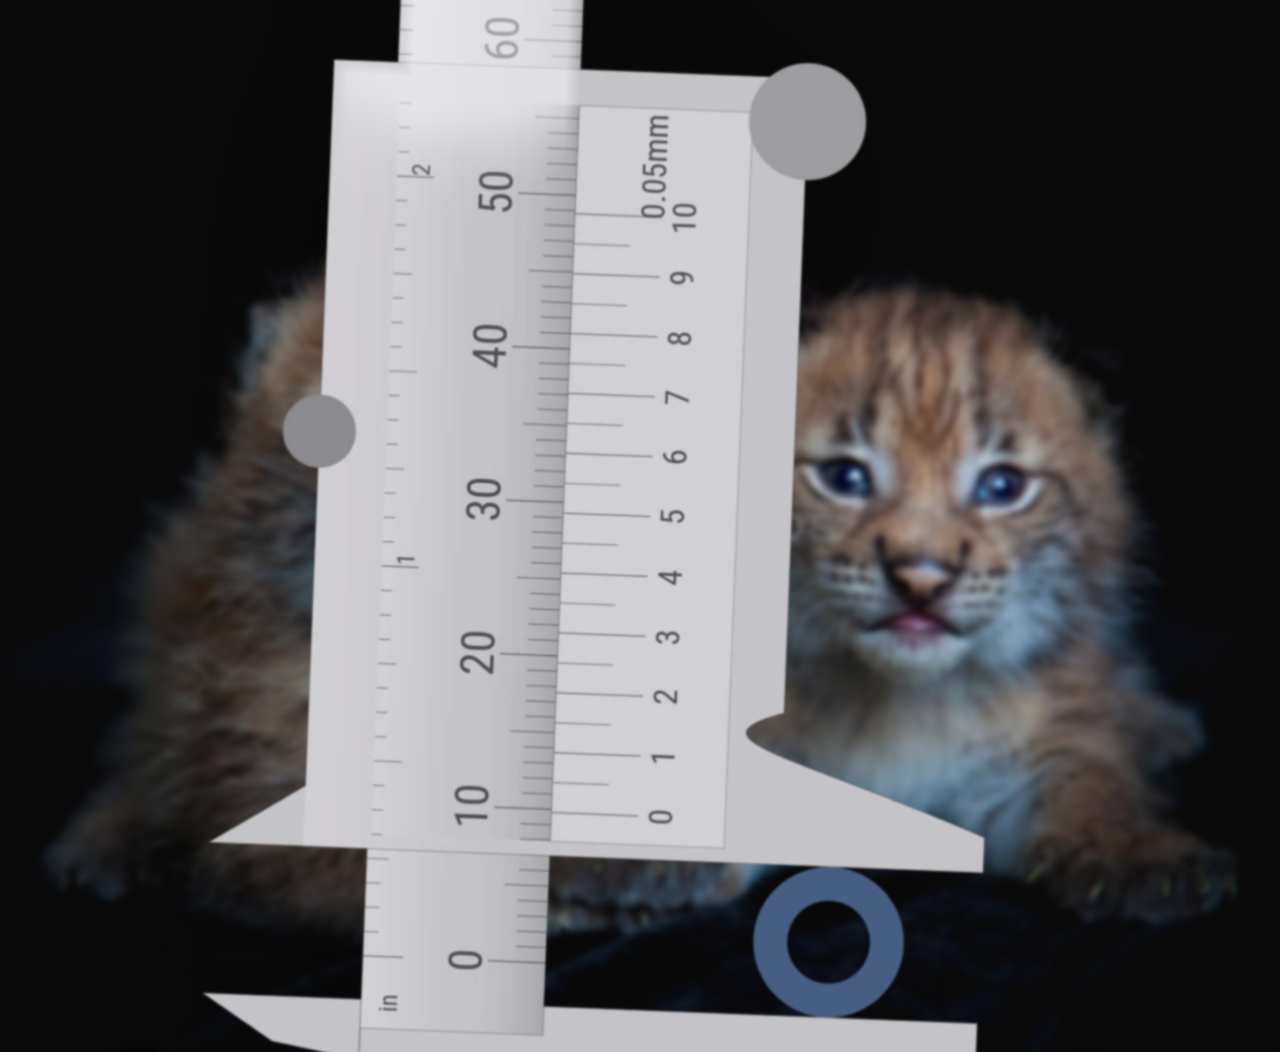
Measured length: 9.8 mm
